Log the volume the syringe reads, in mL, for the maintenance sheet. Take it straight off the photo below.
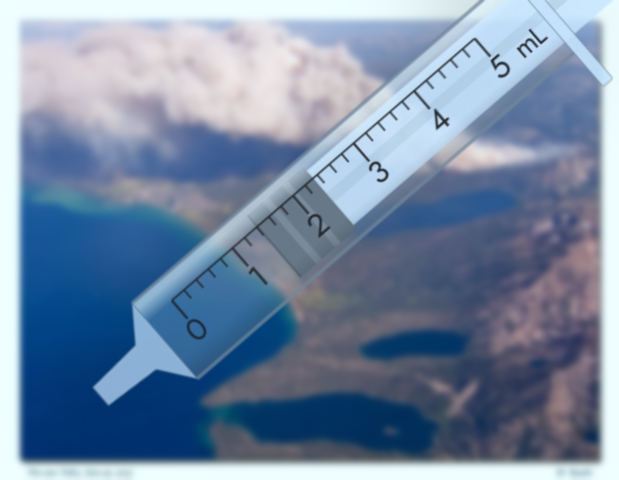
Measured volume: 1.4 mL
